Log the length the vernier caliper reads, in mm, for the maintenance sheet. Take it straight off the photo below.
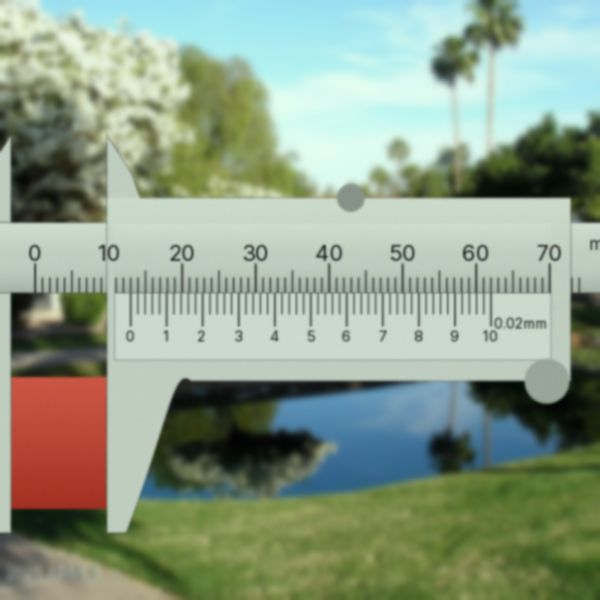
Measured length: 13.0 mm
